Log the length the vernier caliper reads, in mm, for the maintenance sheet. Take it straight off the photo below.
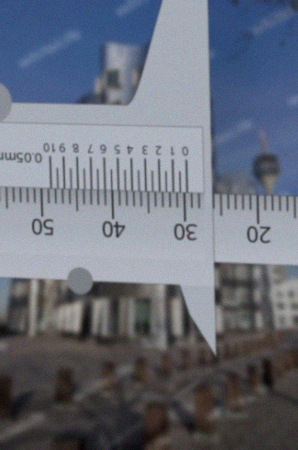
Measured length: 29.6 mm
